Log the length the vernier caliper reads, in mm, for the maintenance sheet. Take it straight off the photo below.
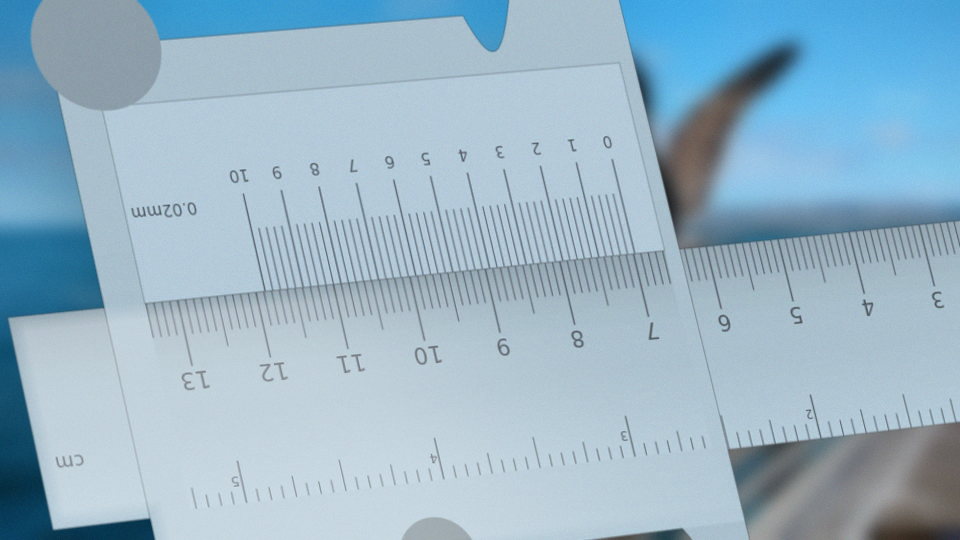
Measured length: 69.8 mm
